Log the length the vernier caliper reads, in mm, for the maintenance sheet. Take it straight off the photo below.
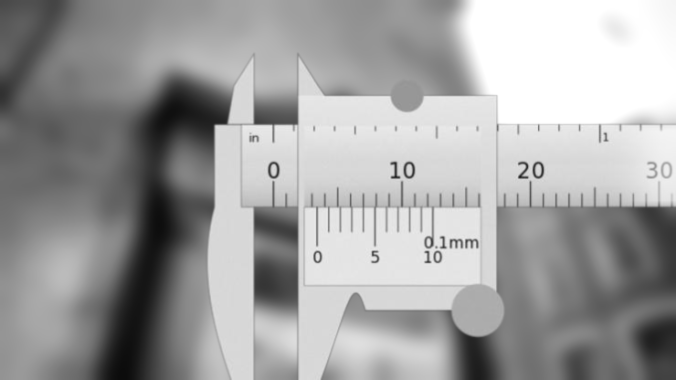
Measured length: 3.4 mm
